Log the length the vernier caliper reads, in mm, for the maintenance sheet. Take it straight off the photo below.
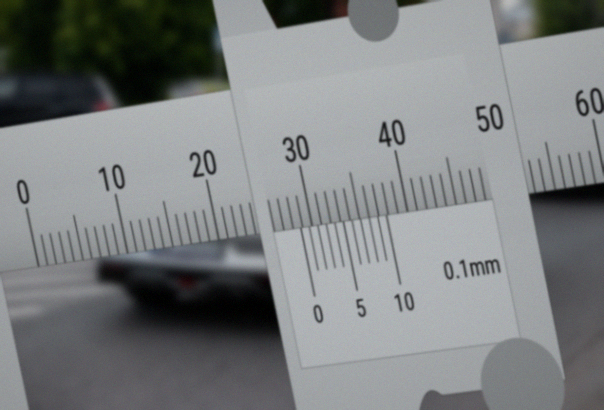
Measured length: 28.8 mm
